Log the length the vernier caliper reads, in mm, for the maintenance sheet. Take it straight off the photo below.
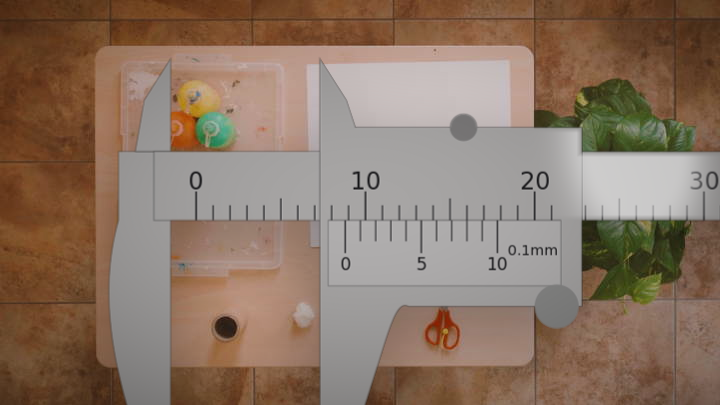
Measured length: 8.8 mm
